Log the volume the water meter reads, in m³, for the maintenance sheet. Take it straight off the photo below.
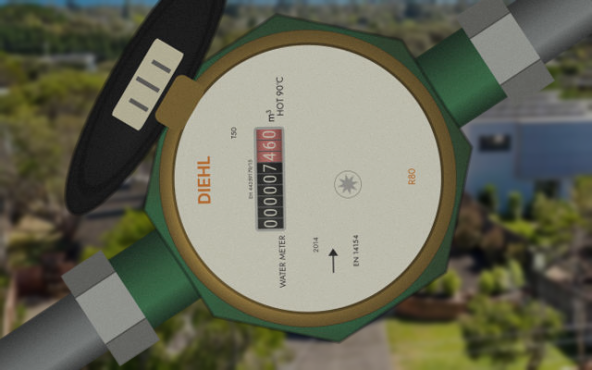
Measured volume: 7.460 m³
